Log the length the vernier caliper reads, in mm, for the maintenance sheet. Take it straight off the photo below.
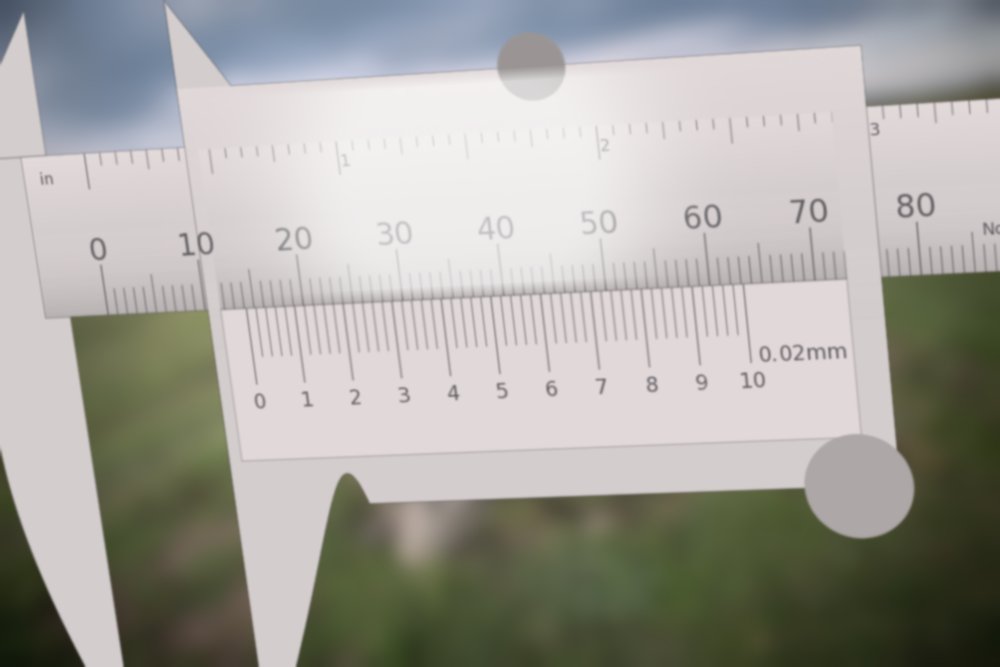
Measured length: 14.2 mm
